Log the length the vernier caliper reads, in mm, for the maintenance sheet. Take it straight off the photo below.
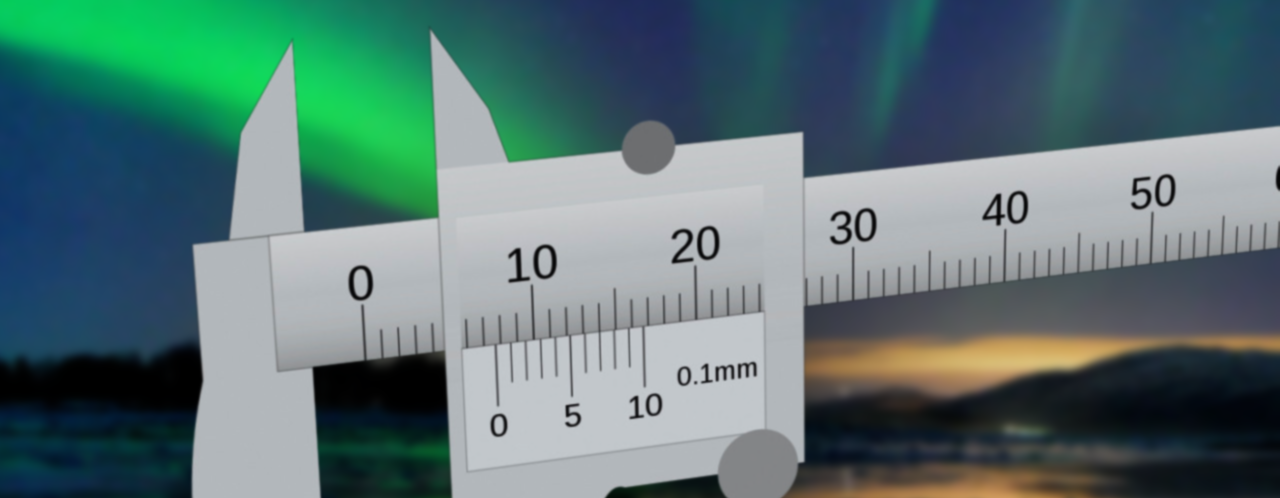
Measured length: 7.7 mm
